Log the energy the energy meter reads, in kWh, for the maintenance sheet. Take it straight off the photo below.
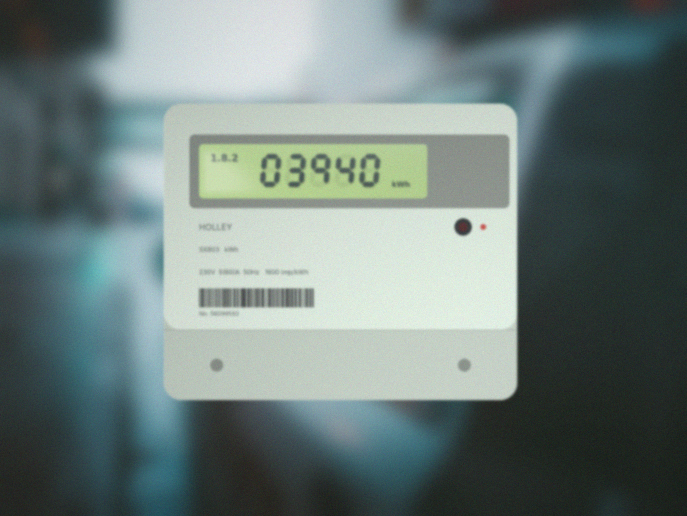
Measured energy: 3940 kWh
